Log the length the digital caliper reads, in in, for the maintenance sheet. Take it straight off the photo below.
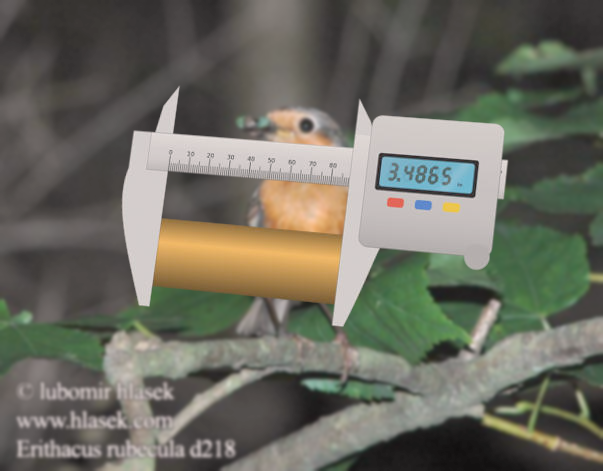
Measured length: 3.4865 in
